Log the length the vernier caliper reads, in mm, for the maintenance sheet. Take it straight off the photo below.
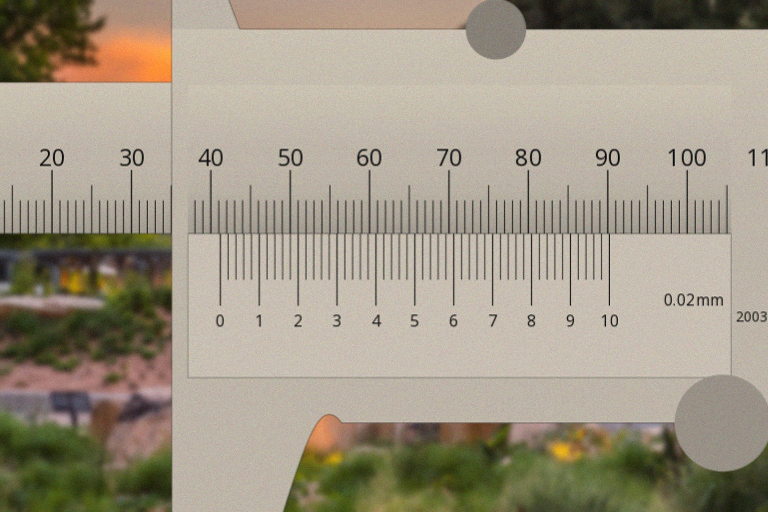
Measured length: 41.2 mm
